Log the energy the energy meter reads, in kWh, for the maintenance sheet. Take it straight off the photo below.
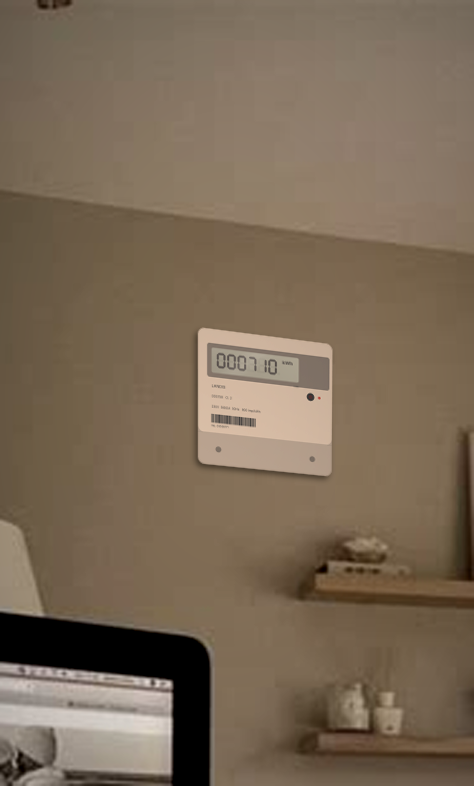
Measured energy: 710 kWh
